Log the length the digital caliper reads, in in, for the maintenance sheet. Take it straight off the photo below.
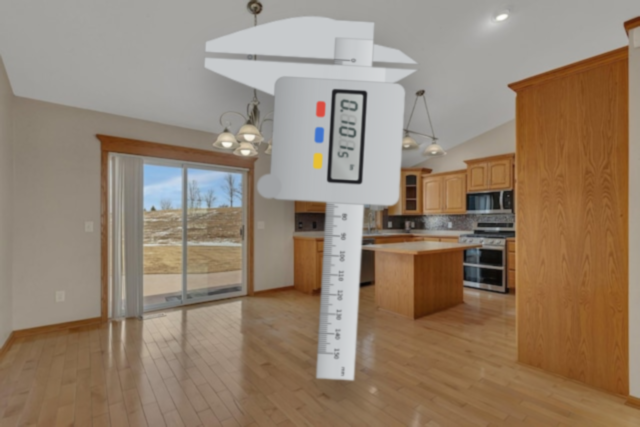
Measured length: 0.1015 in
